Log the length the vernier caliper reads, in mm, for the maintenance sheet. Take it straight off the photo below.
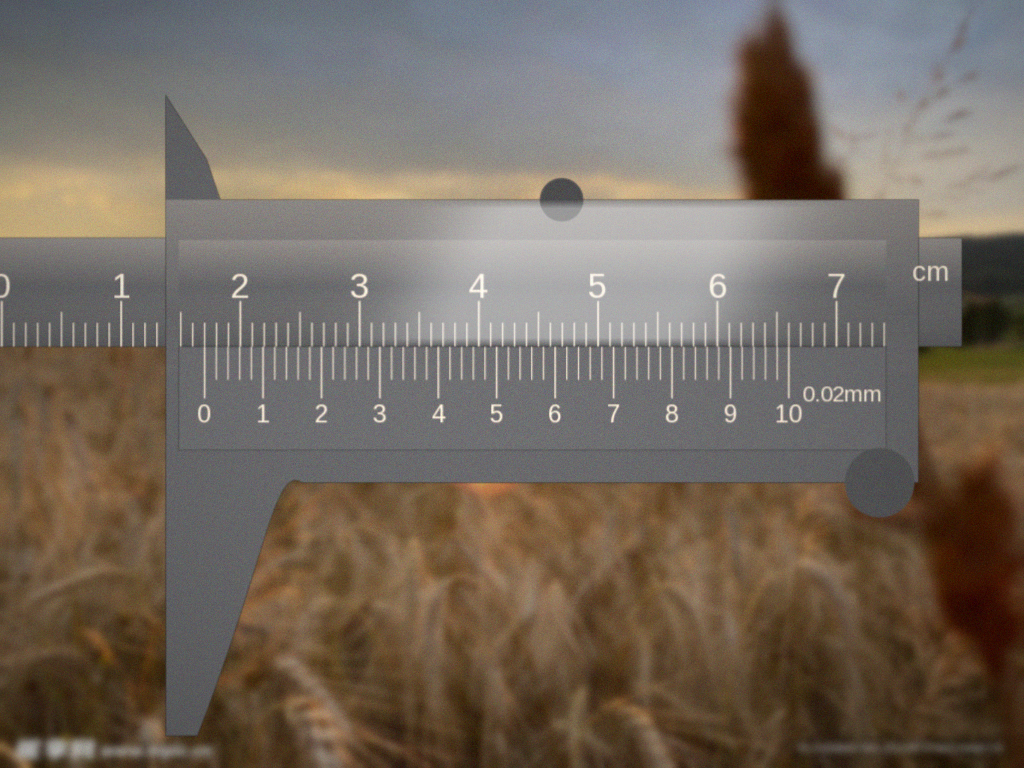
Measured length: 17.0 mm
